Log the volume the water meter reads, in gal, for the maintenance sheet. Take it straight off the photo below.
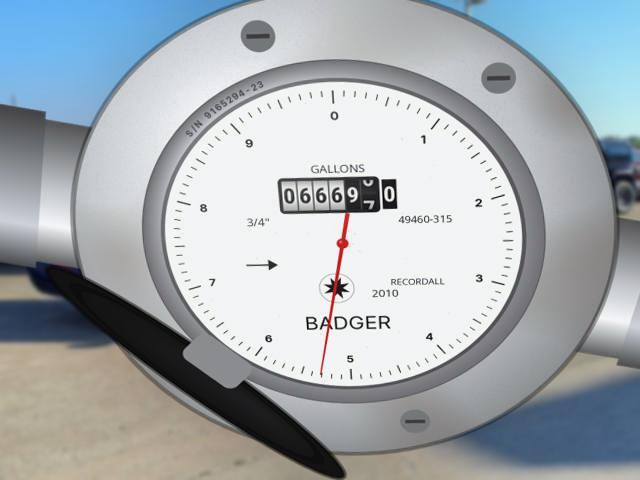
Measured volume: 666965.3 gal
